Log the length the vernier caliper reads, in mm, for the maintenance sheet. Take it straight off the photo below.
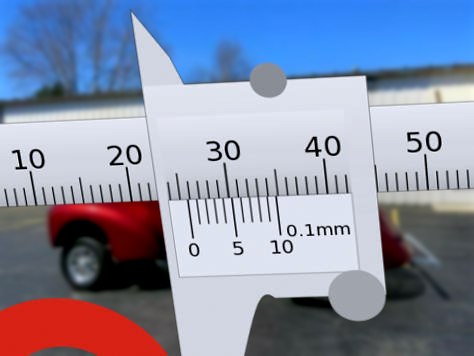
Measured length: 25.8 mm
